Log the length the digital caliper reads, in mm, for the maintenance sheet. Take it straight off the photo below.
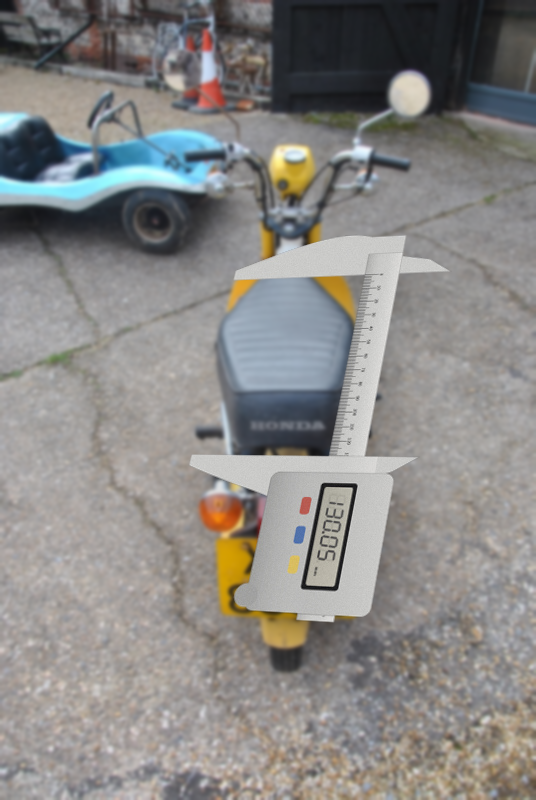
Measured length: 130.05 mm
